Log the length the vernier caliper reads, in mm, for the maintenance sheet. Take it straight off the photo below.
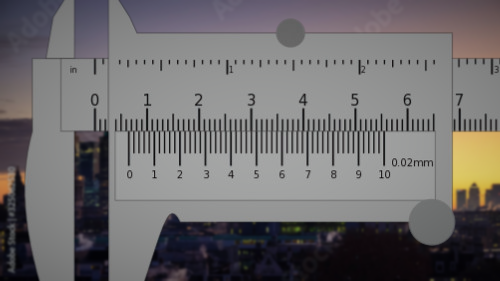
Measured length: 6.5 mm
